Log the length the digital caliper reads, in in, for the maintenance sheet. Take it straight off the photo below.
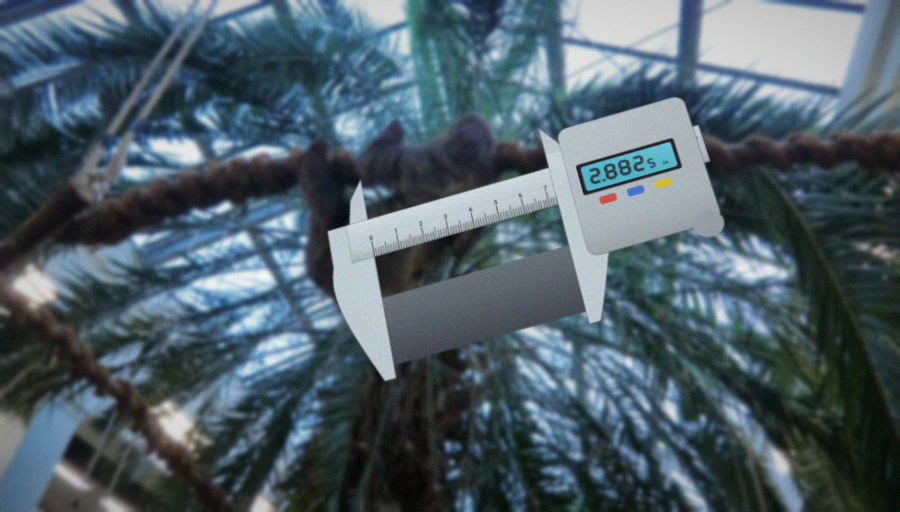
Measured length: 2.8825 in
